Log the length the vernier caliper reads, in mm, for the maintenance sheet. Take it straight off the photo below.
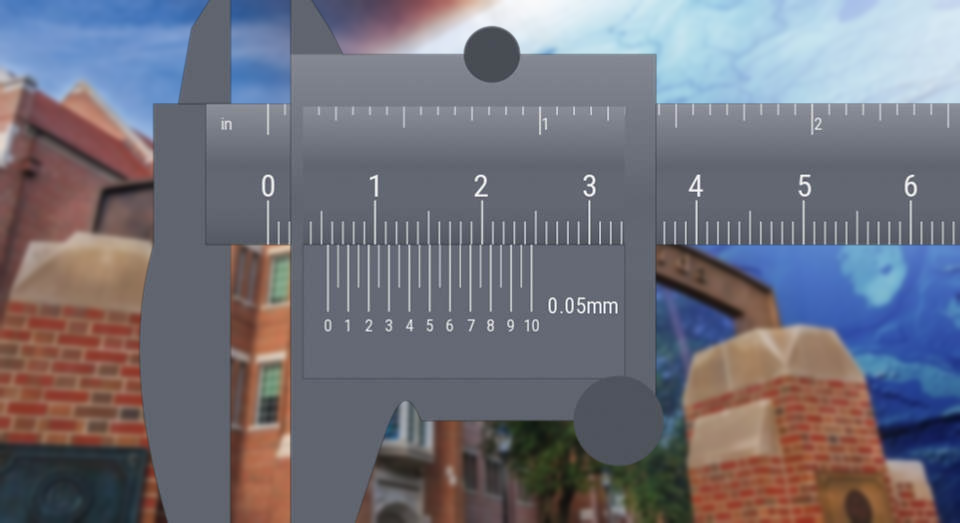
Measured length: 5.6 mm
